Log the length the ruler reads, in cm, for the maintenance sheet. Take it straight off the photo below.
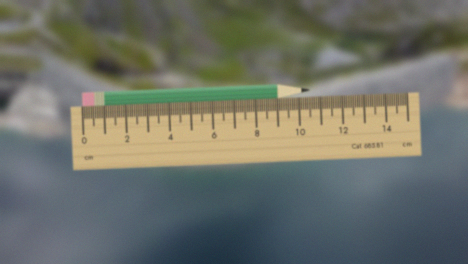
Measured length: 10.5 cm
